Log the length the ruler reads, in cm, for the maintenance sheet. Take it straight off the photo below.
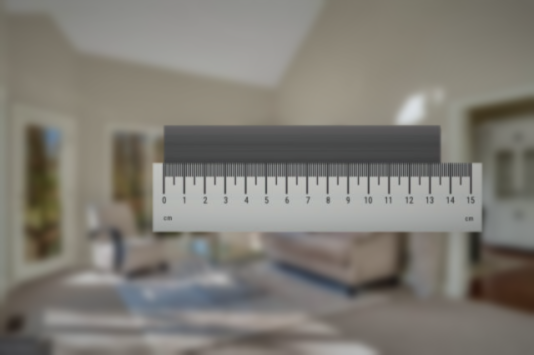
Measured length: 13.5 cm
